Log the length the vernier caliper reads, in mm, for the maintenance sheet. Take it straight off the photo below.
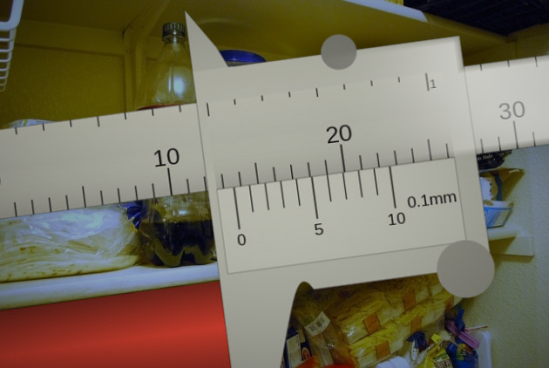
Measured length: 13.6 mm
